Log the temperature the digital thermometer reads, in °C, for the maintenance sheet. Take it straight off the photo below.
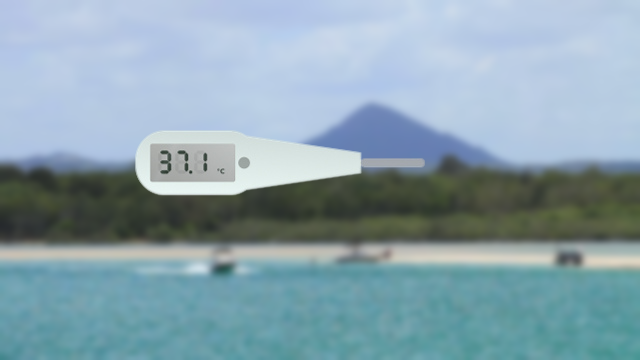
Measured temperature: 37.1 °C
